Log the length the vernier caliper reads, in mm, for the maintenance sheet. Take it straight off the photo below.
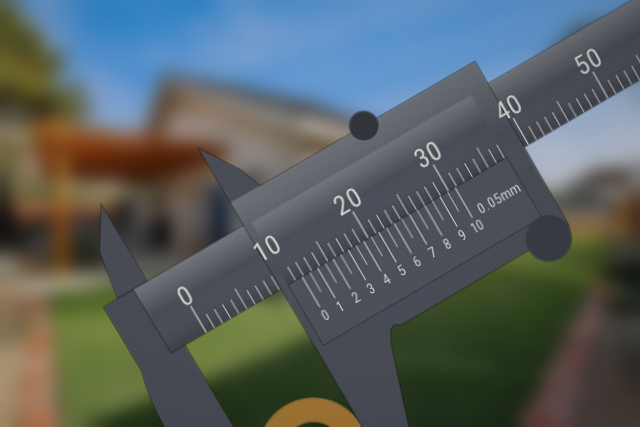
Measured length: 11.8 mm
